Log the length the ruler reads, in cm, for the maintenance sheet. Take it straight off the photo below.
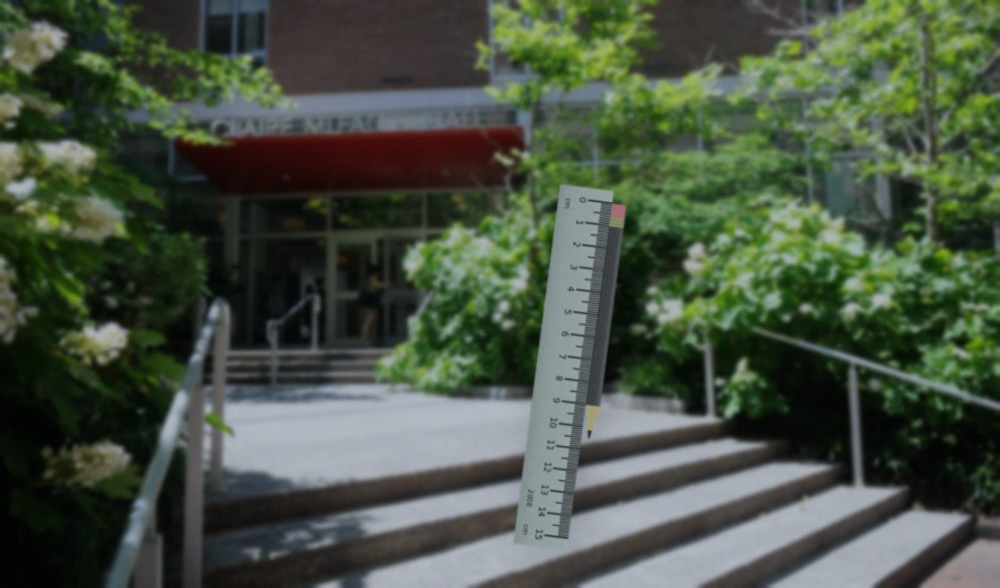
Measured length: 10.5 cm
